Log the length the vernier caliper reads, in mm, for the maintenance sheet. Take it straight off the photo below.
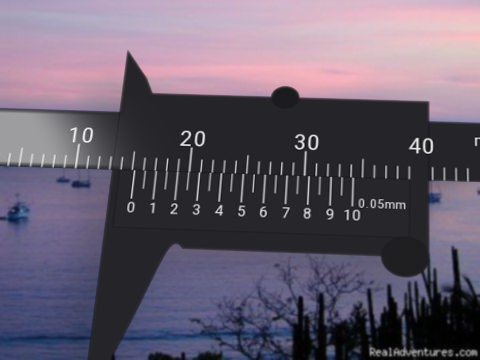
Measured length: 15.2 mm
